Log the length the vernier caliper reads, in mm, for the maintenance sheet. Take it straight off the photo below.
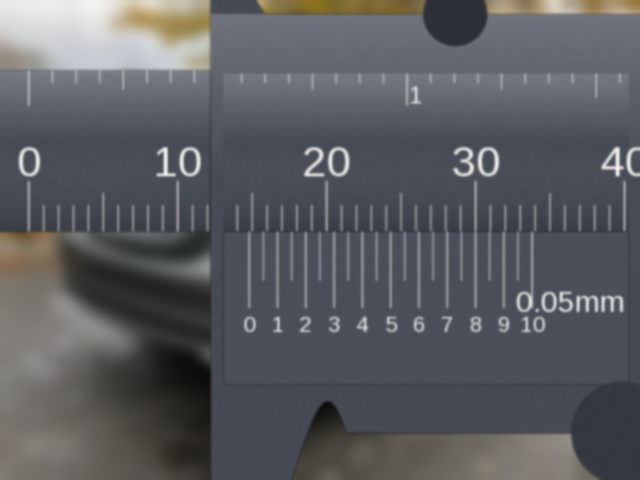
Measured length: 14.8 mm
